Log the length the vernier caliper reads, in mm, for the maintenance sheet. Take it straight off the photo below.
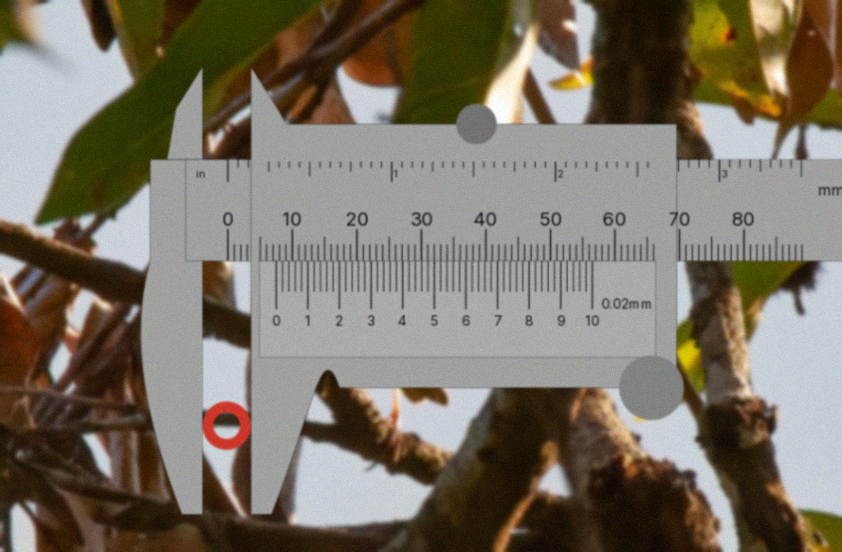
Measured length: 7.5 mm
